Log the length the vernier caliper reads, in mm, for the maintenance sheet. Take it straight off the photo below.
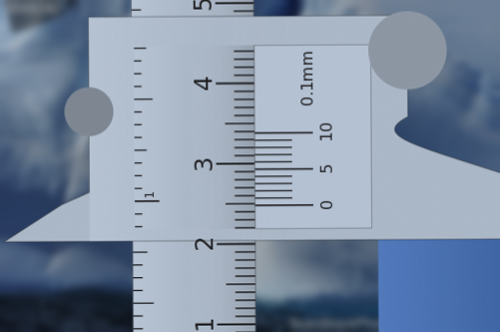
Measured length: 24.8 mm
